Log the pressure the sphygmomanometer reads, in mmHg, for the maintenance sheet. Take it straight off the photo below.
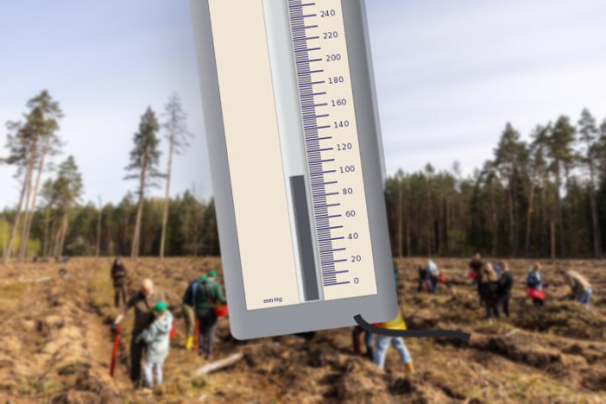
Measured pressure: 100 mmHg
